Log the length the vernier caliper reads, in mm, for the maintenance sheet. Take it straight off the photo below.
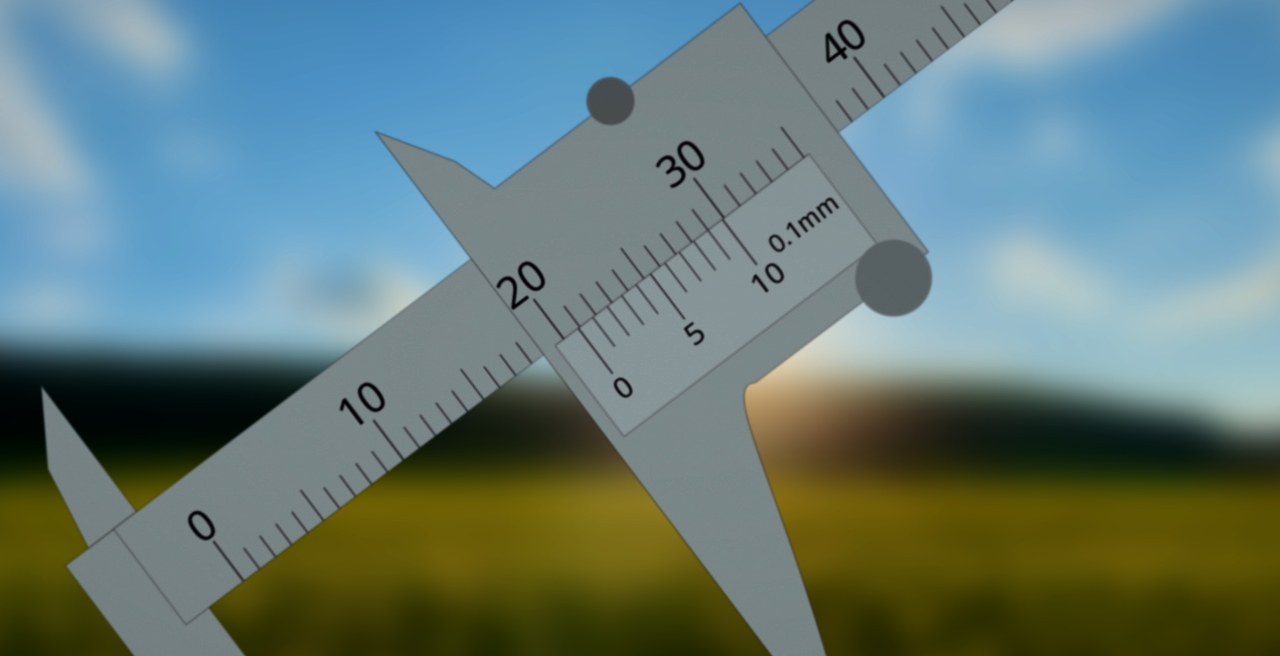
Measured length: 20.9 mm
